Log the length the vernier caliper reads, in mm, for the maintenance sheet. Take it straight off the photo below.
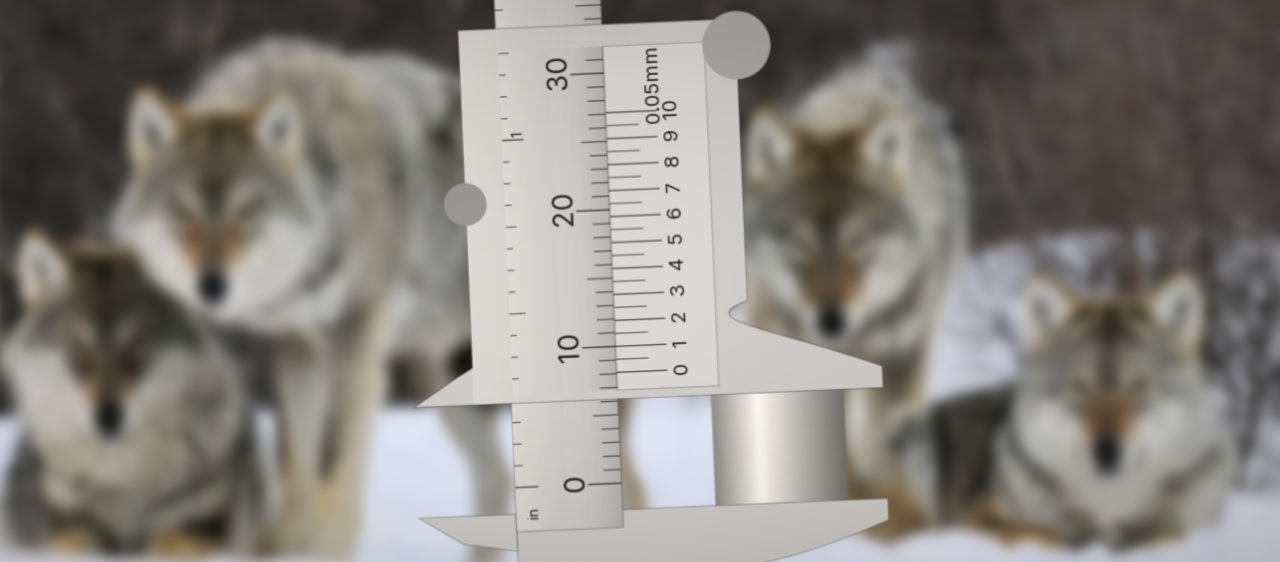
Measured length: 8.1 mm
